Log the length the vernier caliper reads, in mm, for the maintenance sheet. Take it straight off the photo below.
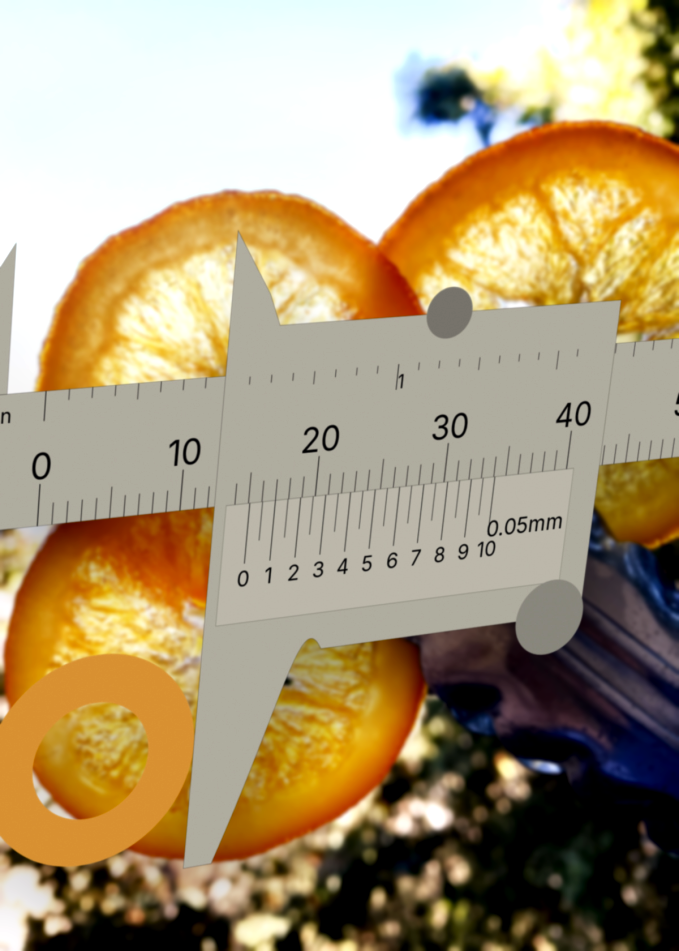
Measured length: 15.1 mm
